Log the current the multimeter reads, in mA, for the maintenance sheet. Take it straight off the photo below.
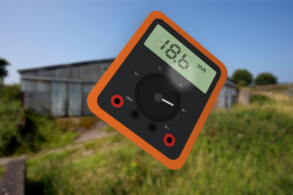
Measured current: 18.6 mA
